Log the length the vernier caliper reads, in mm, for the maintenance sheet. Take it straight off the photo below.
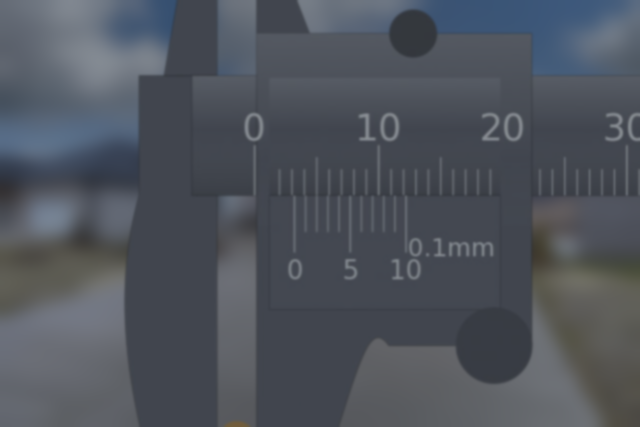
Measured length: 3.2 mm
